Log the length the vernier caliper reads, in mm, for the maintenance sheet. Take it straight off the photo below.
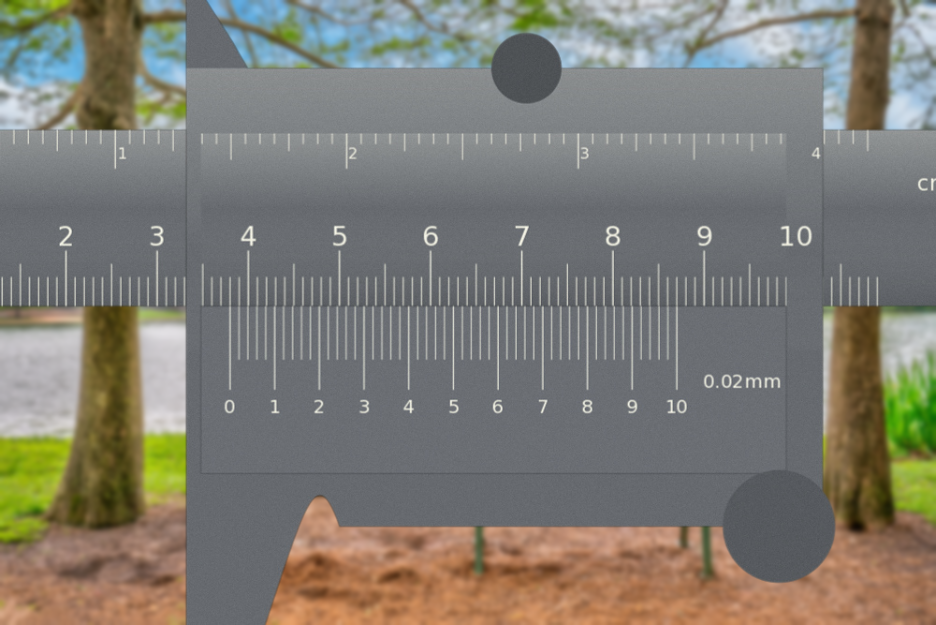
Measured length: 38.0 mm
